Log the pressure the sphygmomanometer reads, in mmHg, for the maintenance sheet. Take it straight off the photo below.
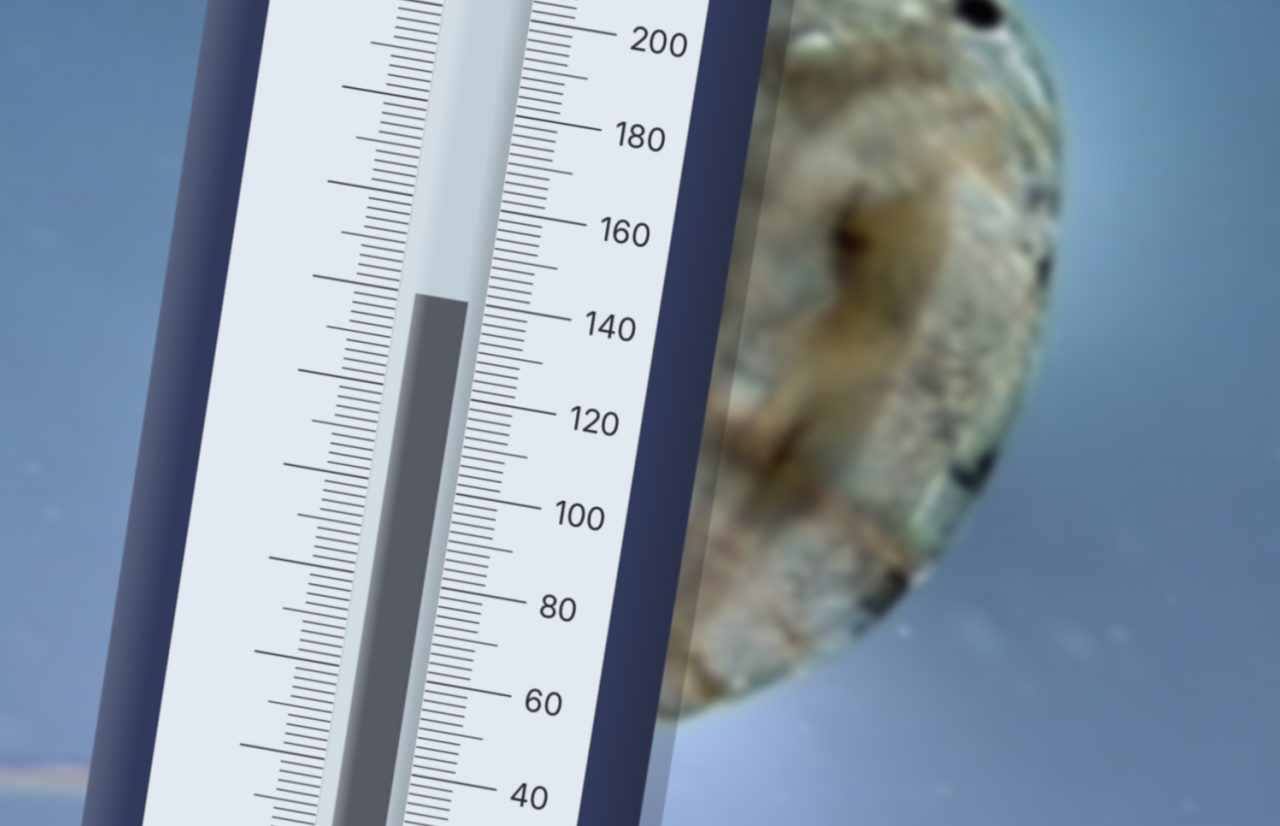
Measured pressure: 140 mmHg
